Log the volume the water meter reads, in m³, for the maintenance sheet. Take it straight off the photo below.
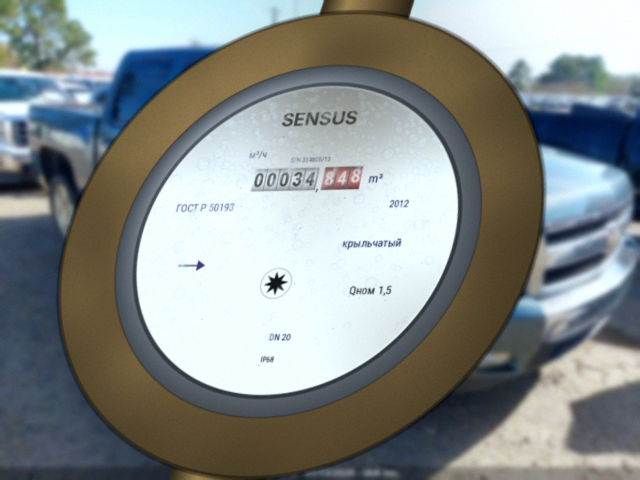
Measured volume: 34.848 m³
